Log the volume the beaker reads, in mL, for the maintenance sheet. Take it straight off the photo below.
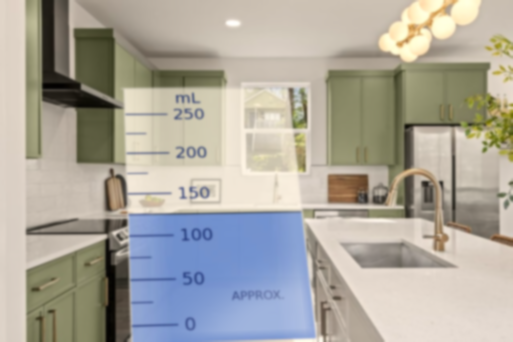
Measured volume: 125 mL
